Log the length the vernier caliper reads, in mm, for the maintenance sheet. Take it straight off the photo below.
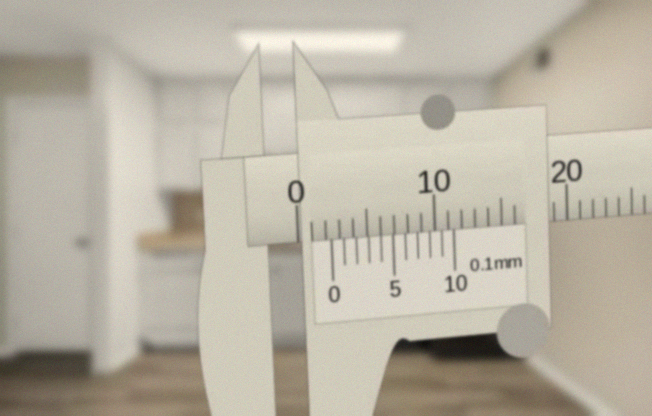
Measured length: 2.4 mm
